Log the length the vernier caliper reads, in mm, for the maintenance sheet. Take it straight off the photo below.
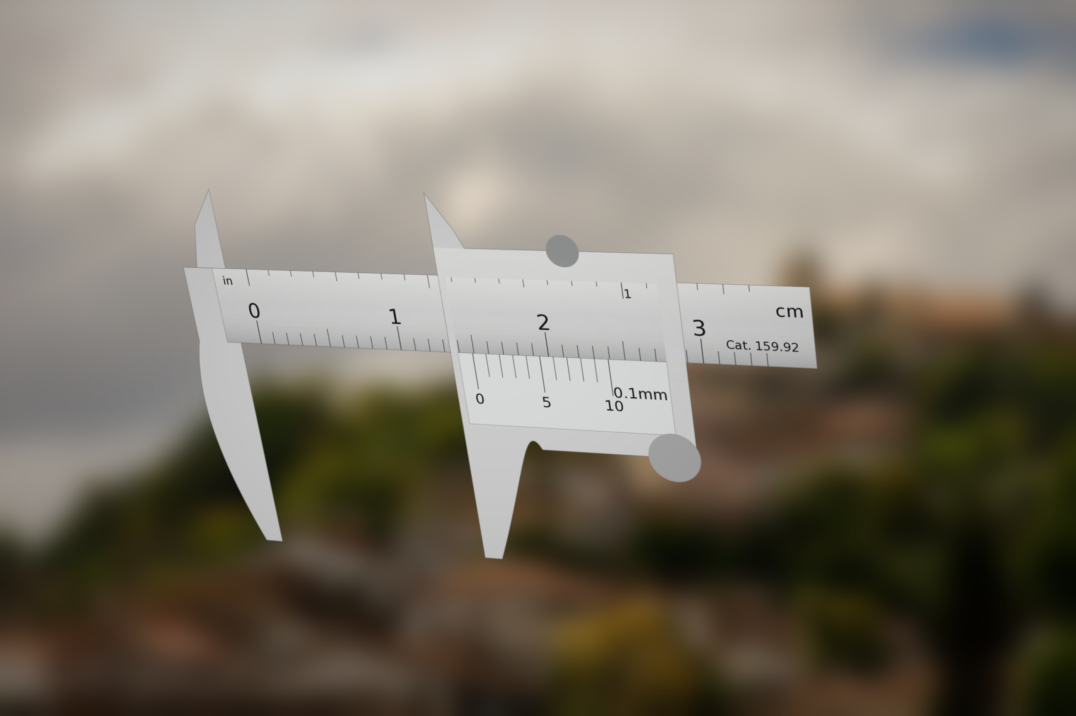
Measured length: 14.9 mm
